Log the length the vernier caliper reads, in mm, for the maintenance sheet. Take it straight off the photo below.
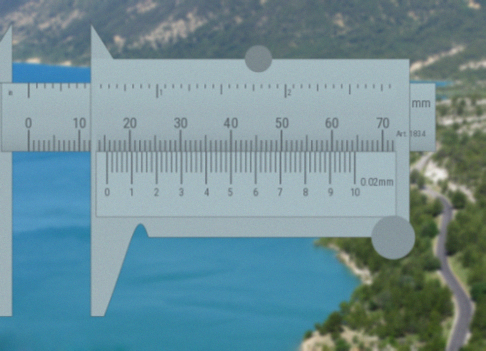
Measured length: 15.5 mm
